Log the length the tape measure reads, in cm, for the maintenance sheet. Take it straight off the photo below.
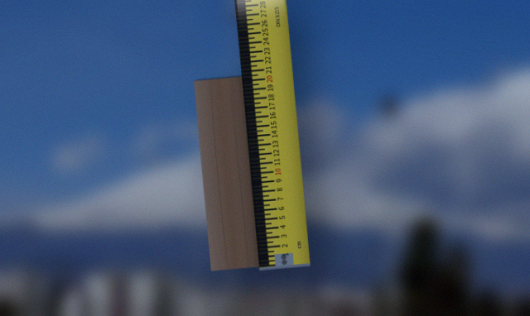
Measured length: 20.5 cm
